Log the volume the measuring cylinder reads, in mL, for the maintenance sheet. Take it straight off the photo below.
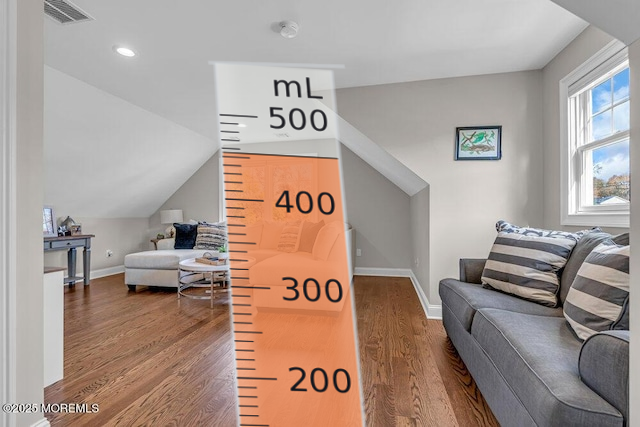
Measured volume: 455 mL
